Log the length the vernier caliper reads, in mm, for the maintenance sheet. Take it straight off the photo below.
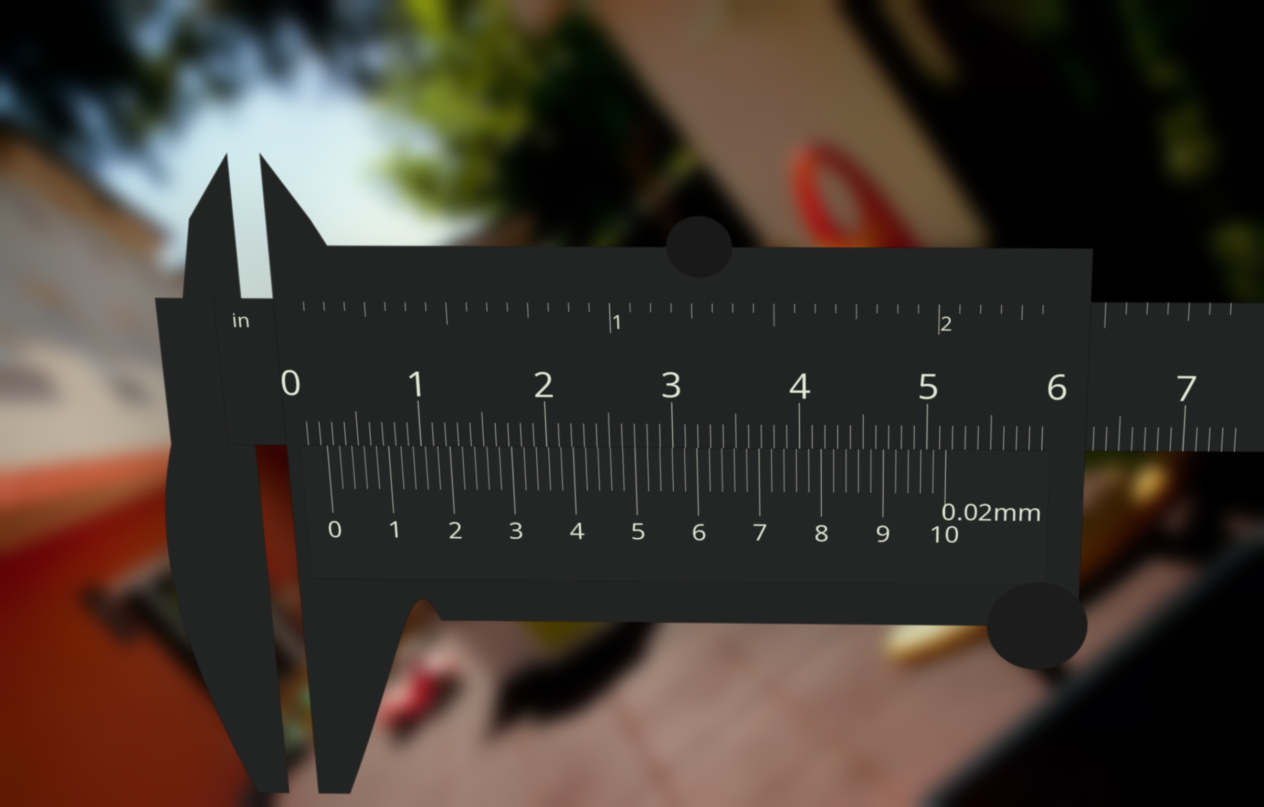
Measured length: 2.5 mm
